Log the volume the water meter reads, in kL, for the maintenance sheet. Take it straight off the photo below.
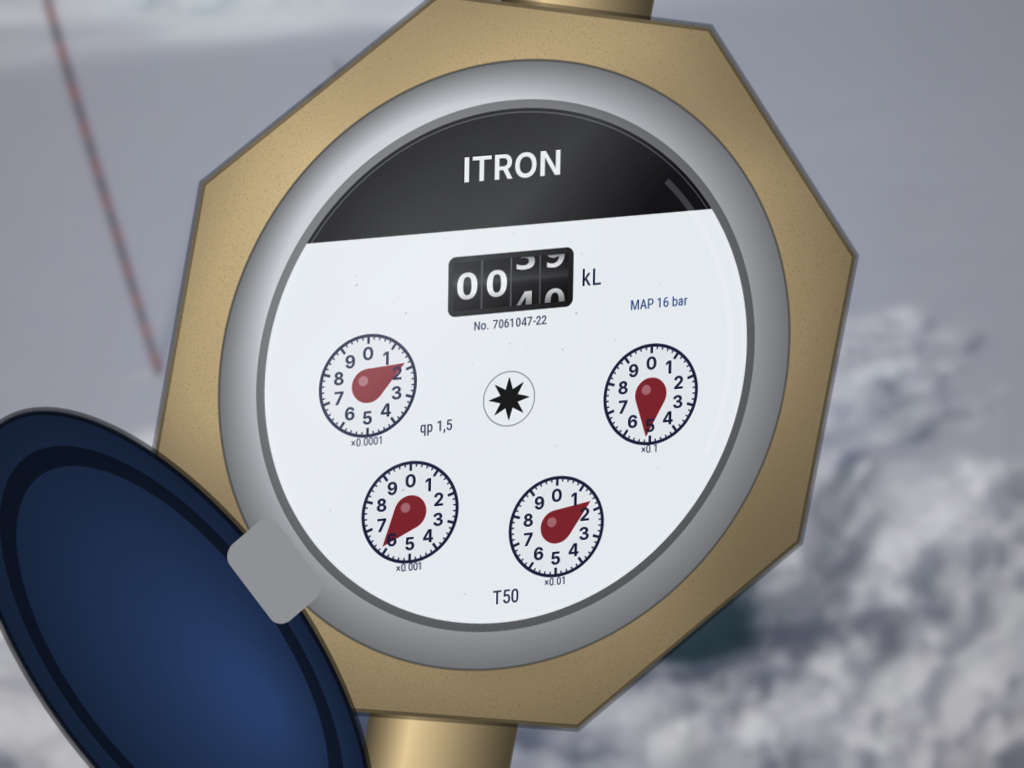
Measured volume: 39.5161 kL
